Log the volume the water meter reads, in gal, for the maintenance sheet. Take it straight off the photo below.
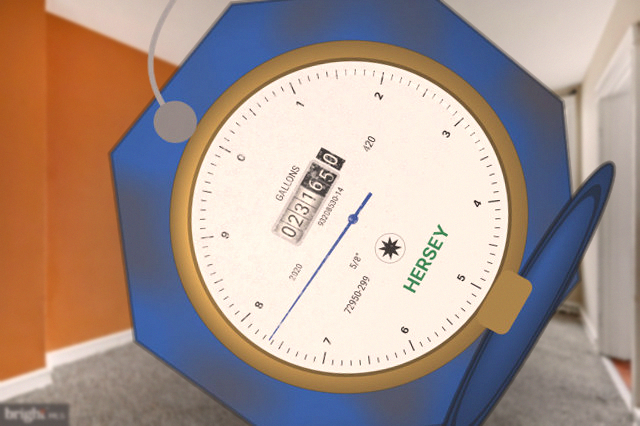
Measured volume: 231647.6 gal
